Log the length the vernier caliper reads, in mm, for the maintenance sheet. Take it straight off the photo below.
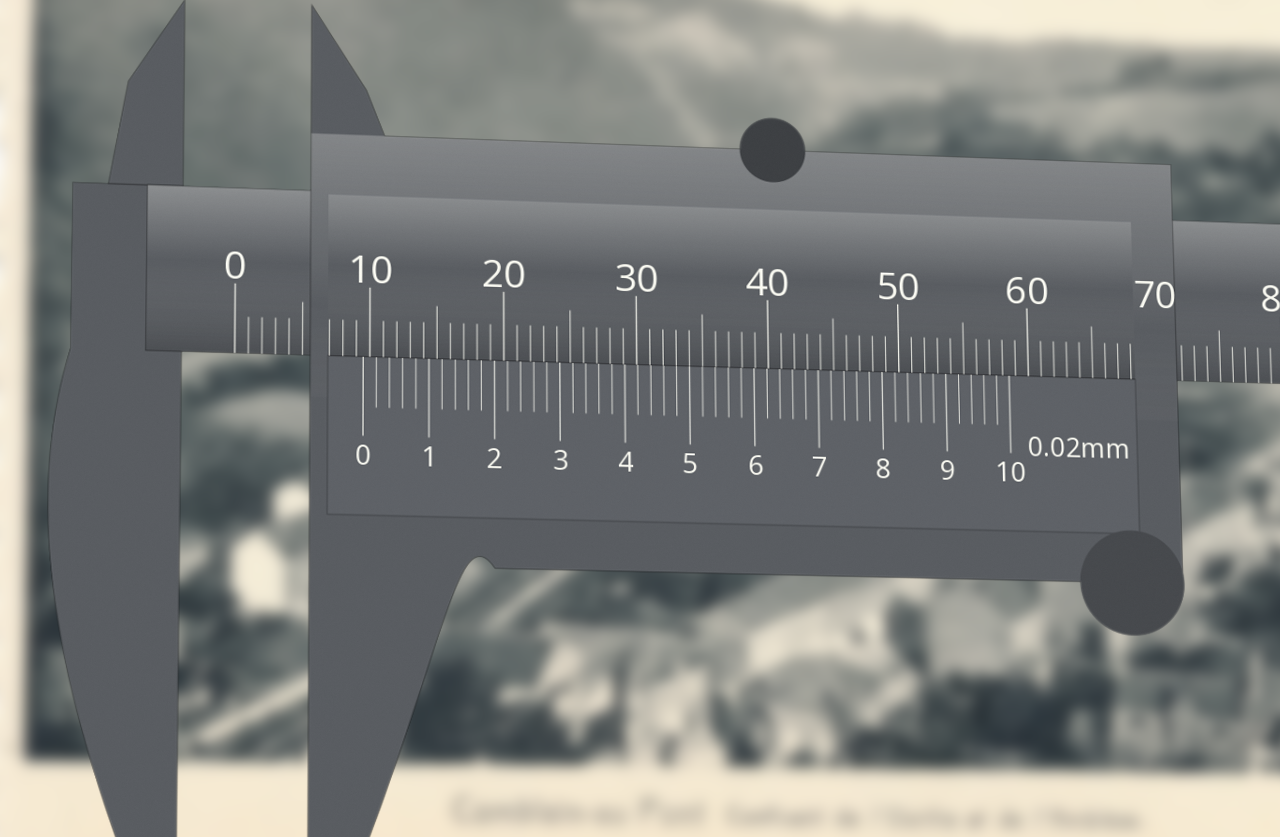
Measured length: 9.5 mm
